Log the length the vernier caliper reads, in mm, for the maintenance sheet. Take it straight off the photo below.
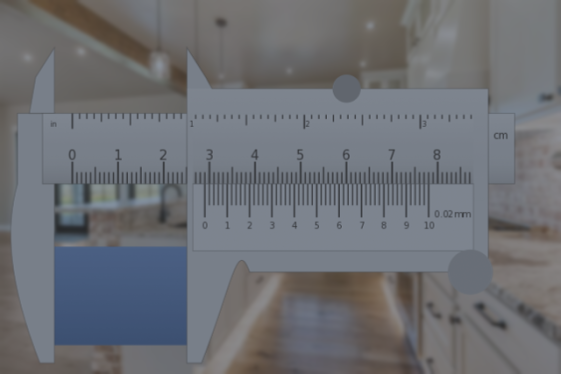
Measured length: 29.0 mm
